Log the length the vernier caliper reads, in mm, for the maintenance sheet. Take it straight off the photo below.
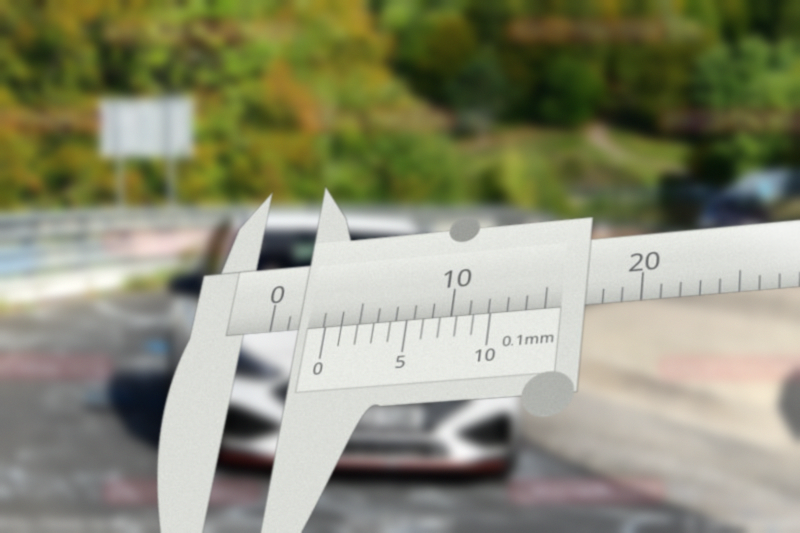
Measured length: 3.1 mm
